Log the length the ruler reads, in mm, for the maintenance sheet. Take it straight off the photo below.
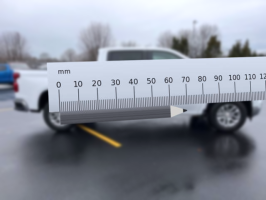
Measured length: 70 mm
